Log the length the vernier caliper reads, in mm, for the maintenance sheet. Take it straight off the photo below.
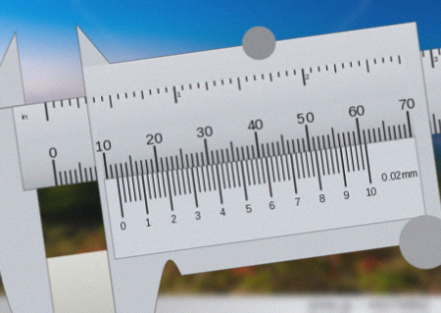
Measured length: 12.0 mm
